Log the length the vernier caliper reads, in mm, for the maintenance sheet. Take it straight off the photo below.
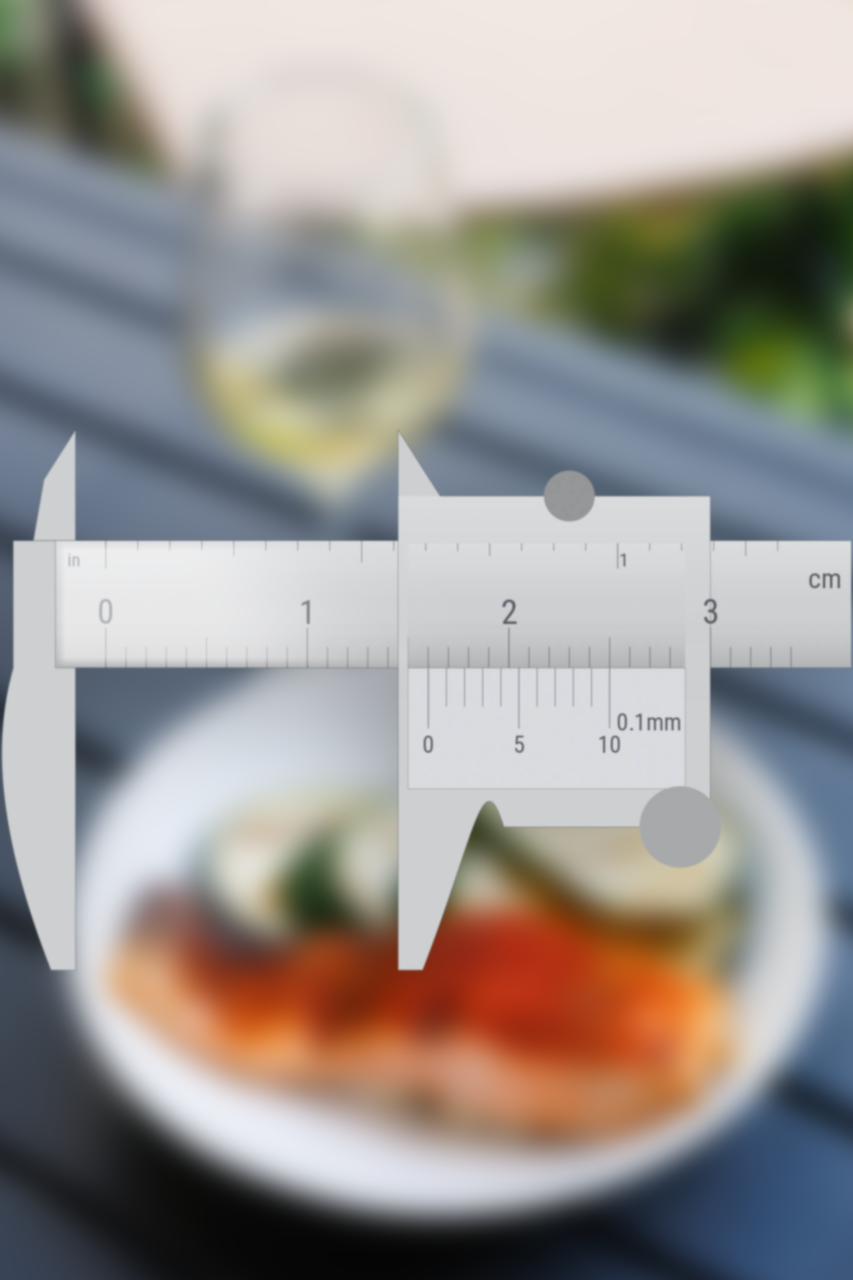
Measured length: 16.0 mm
